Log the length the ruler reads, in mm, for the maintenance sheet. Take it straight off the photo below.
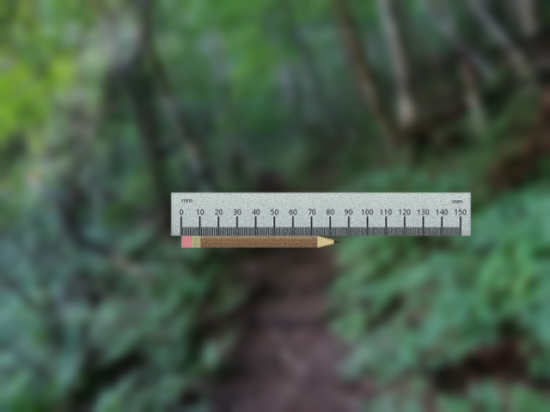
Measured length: 85 mm
